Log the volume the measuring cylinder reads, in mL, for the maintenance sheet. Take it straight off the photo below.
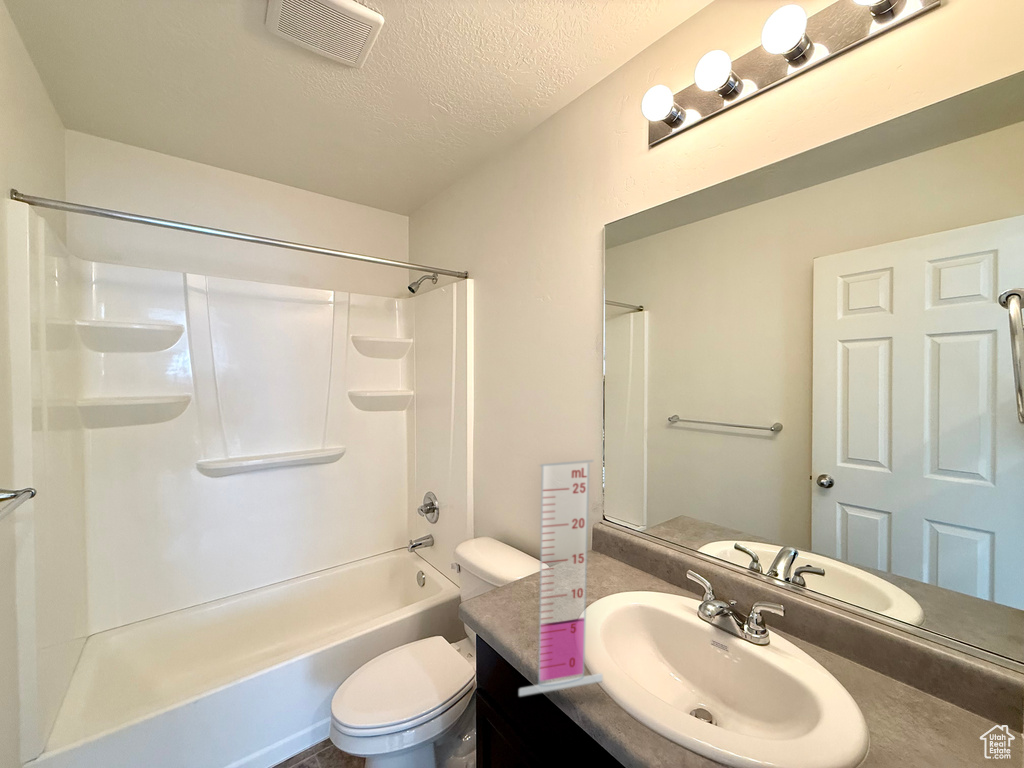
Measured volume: 6 mL
